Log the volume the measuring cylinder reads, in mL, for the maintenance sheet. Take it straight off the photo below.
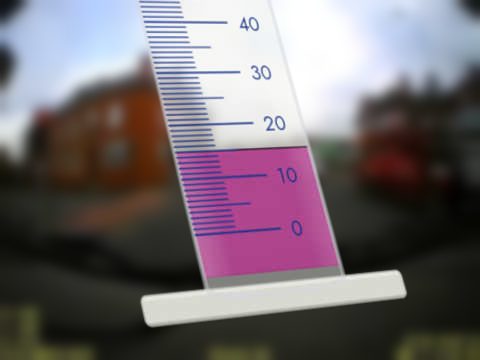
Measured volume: 15 mL
